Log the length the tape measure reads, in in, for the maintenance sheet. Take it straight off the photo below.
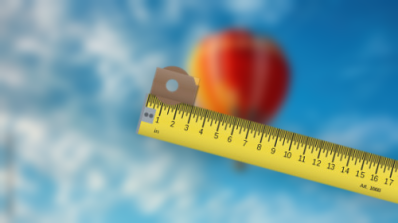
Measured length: 3 in
